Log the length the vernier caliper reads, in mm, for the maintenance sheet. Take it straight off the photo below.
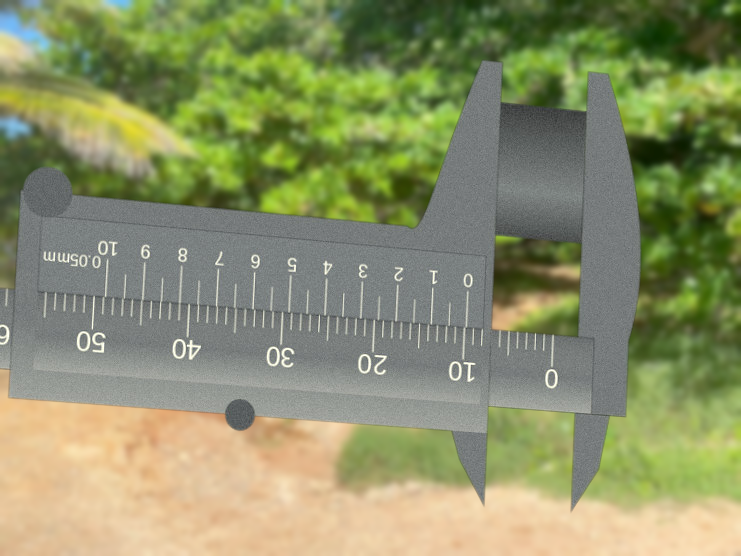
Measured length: 9.8 mm
